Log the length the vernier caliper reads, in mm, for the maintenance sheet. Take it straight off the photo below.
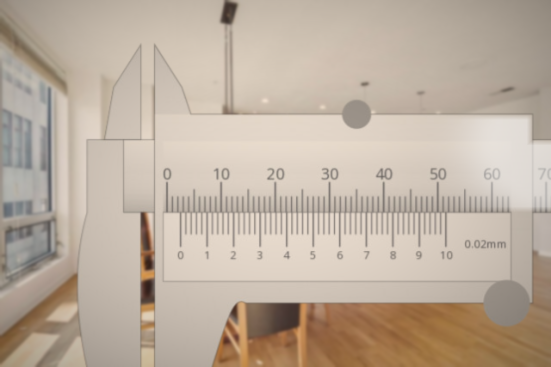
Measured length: 2.5 mm
